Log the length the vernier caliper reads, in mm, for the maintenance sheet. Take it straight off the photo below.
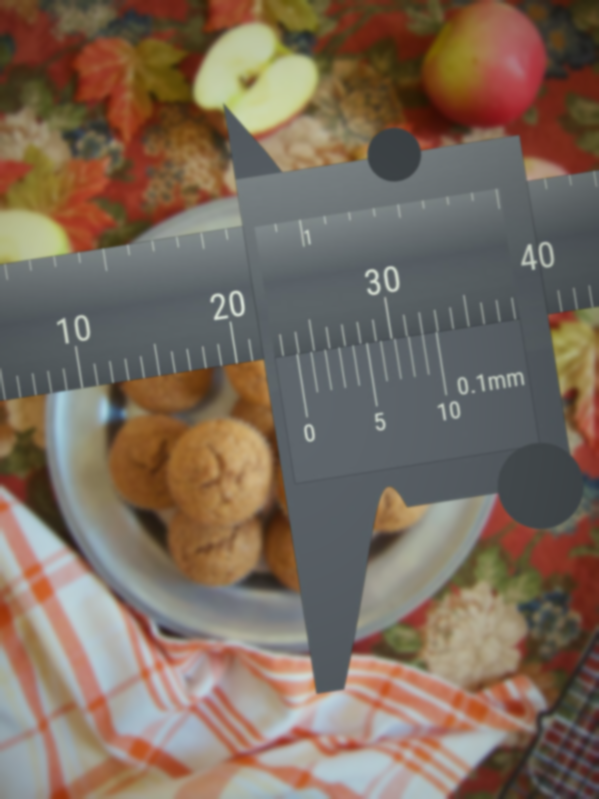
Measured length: 23.9 mm
